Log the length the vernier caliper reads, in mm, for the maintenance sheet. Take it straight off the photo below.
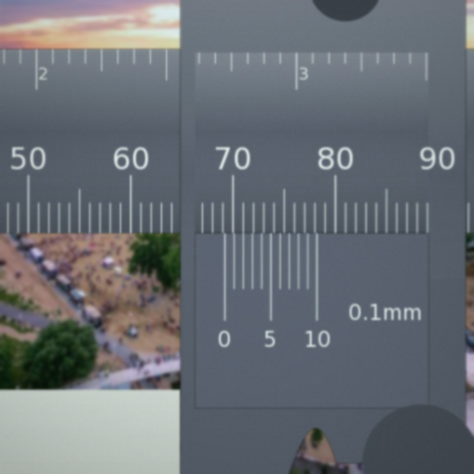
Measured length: 69.2 mm
